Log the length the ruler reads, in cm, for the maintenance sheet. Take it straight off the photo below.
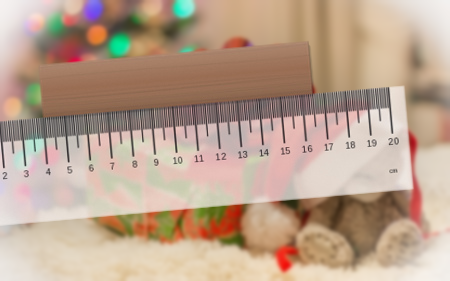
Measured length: 12.5 cm
